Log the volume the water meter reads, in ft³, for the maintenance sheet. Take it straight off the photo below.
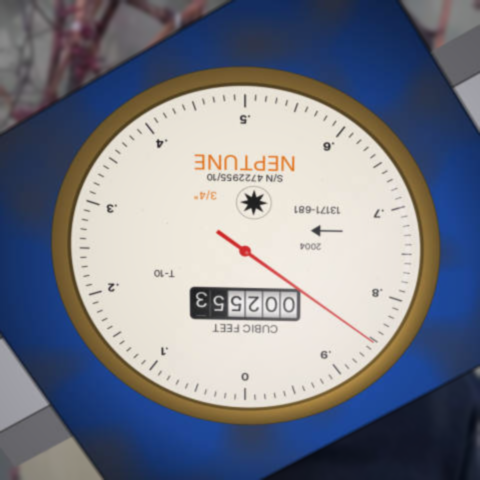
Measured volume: 2552.85 ft³
